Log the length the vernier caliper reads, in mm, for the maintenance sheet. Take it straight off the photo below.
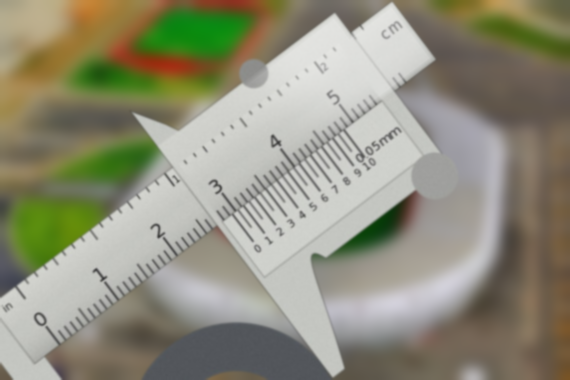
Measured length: 29.4 mm
